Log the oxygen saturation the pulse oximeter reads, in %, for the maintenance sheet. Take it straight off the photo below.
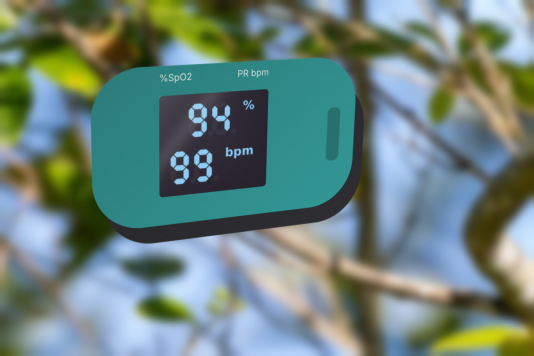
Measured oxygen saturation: 94 %
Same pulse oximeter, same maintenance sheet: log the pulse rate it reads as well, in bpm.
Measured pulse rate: 99 bpm
